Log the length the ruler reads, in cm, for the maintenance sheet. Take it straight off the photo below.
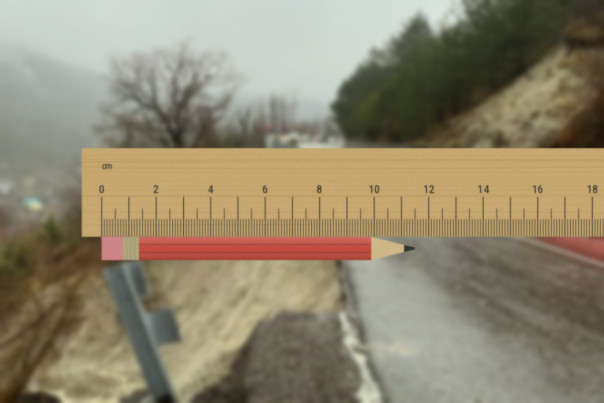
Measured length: 11.5 cm
